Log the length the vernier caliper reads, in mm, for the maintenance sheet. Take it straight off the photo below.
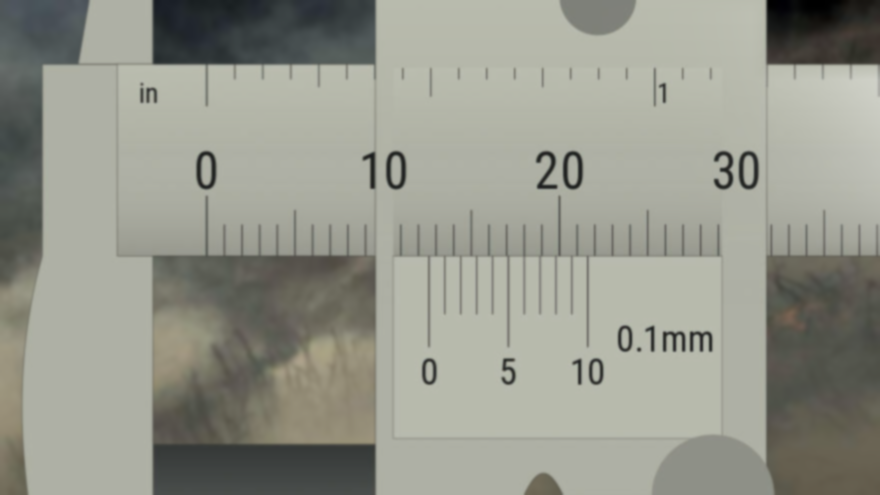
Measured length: 12.6 mm
